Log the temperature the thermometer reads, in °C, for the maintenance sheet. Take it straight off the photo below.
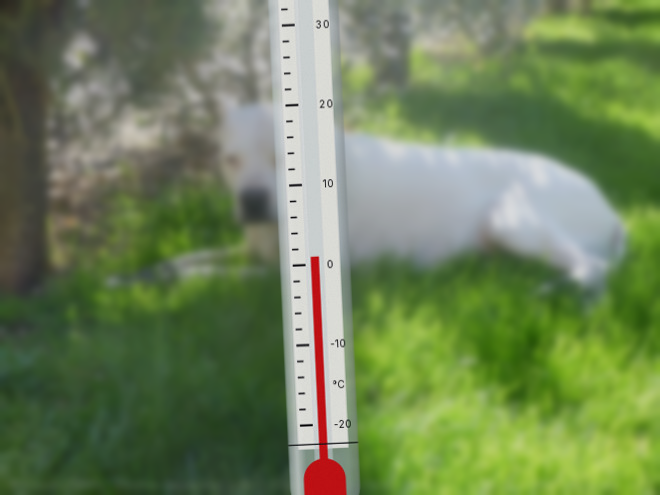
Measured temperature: 1 °C
